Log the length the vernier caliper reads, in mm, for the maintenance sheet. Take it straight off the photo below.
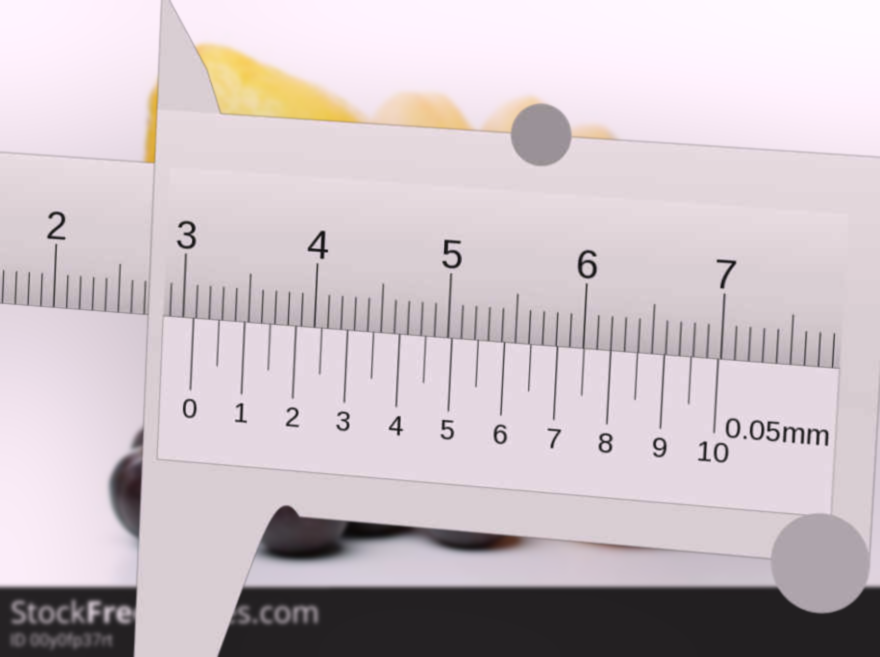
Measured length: 30.8 mm
